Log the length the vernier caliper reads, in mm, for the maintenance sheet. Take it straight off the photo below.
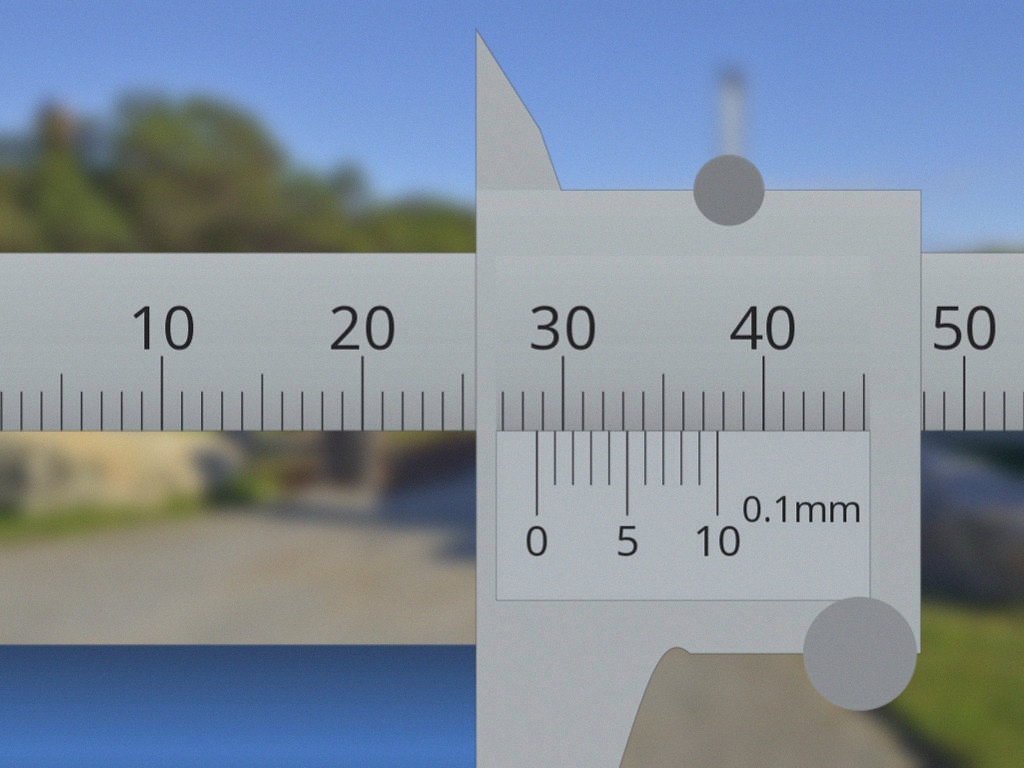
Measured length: 28.7 mm
